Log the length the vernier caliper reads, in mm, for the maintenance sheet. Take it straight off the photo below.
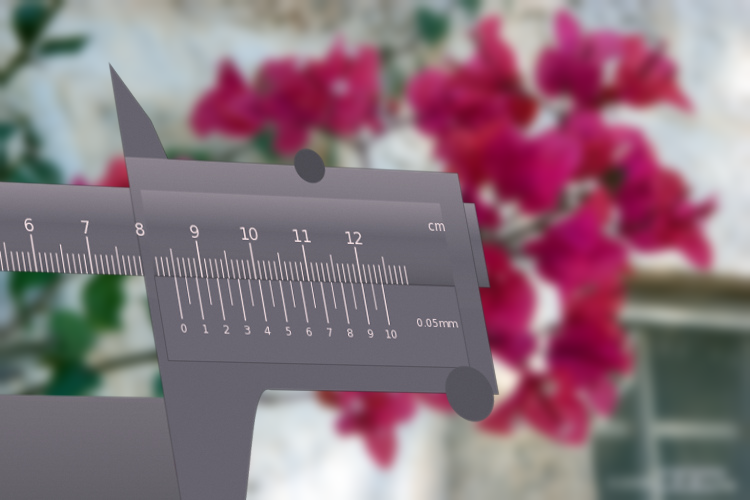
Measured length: 85.0 mm
